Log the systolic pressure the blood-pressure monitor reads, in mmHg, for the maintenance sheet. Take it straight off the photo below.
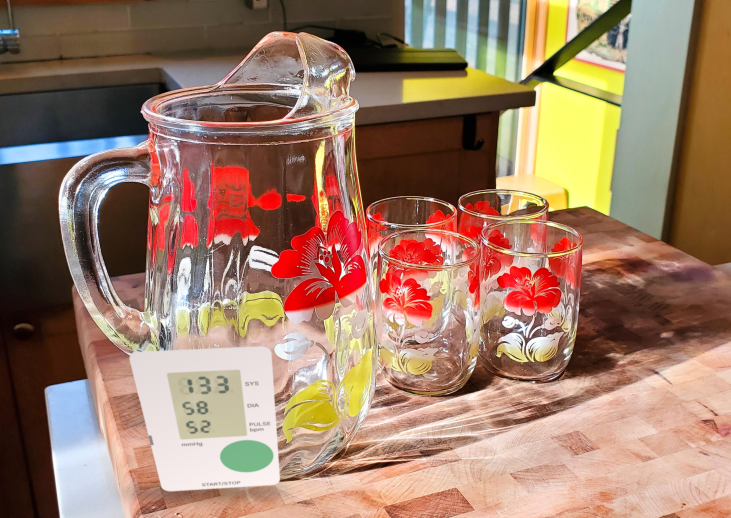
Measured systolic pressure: 133 mmHg
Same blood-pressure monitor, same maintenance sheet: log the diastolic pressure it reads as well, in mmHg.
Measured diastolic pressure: 58 mmHg
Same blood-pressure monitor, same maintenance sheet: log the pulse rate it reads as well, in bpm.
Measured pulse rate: 52 bpm
